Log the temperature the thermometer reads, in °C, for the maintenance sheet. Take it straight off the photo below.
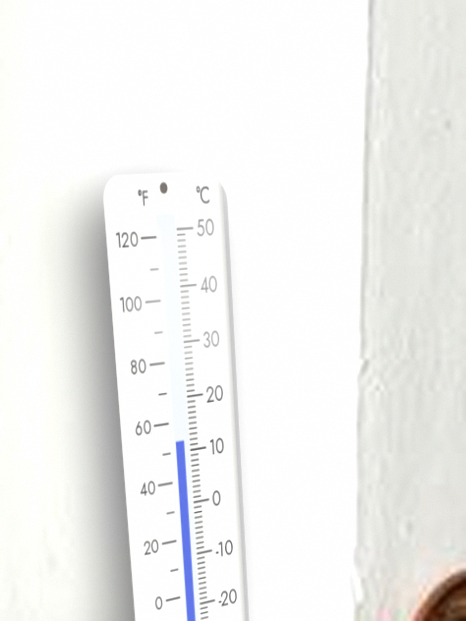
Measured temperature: 12 °C
